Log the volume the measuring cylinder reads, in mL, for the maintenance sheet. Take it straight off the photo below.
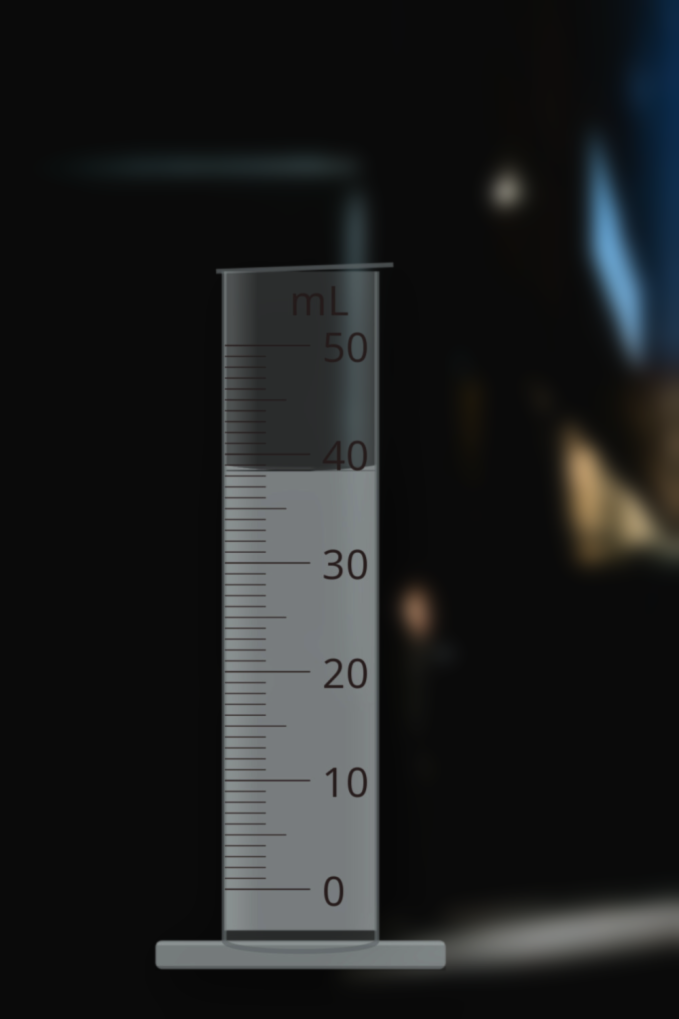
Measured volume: 38.5 mL
